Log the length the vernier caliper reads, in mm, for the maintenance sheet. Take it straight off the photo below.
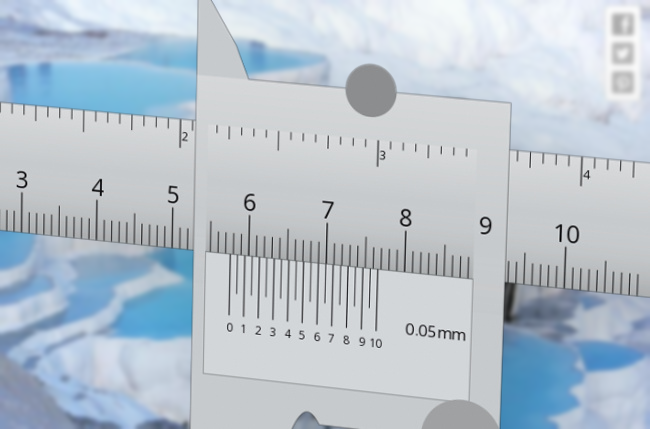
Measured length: 57.6 mm
